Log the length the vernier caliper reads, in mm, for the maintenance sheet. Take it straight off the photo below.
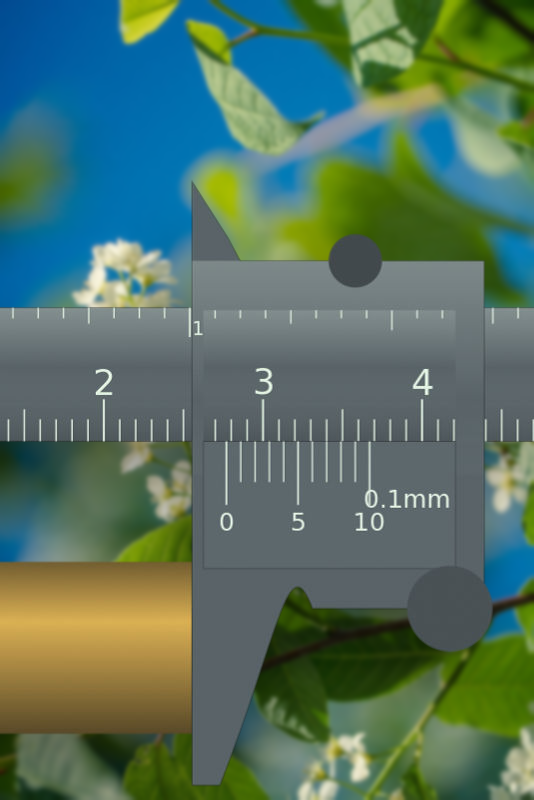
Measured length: 27.7 mm
